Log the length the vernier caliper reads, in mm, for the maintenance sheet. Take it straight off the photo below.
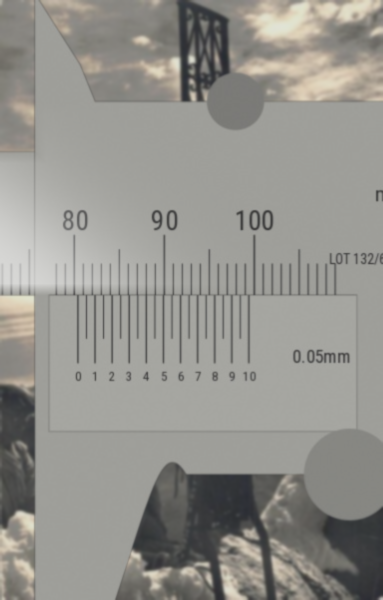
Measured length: 80.4 mm
